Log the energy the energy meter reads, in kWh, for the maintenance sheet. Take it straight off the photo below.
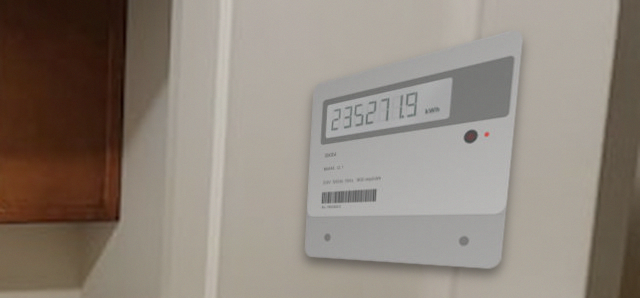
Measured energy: 235271.9 kWh
